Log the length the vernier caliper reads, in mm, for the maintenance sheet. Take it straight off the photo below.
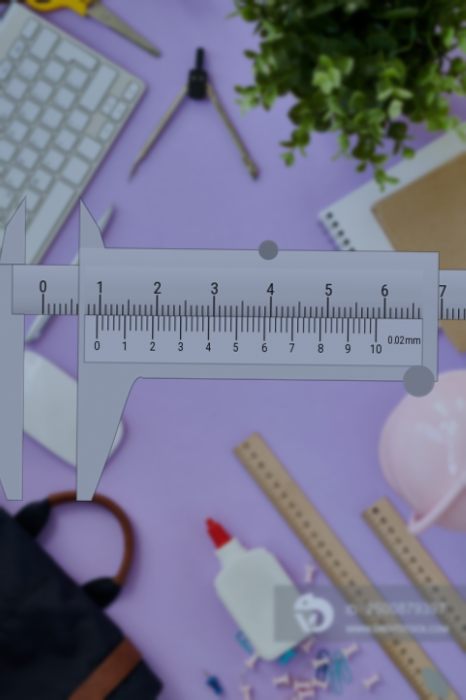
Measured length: 9.5 mm
